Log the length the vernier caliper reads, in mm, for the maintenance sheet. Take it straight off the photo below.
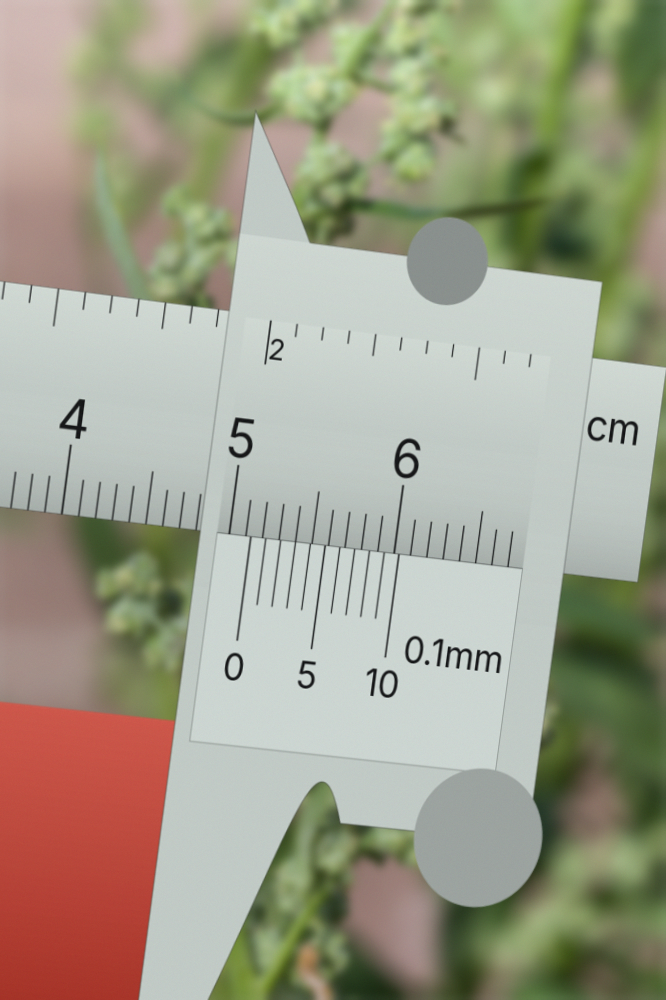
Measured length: 51.3 mm
